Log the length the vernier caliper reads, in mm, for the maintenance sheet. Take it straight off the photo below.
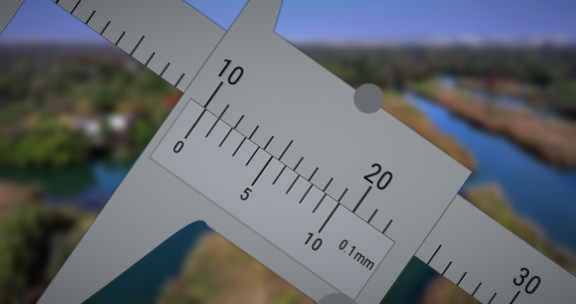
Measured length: 10.1 mm
